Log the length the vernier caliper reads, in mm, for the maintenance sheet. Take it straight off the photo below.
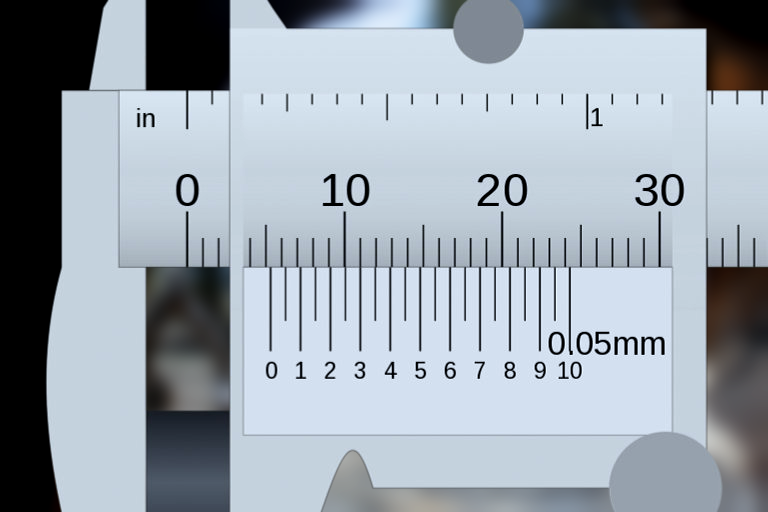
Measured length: 5.3 mm
